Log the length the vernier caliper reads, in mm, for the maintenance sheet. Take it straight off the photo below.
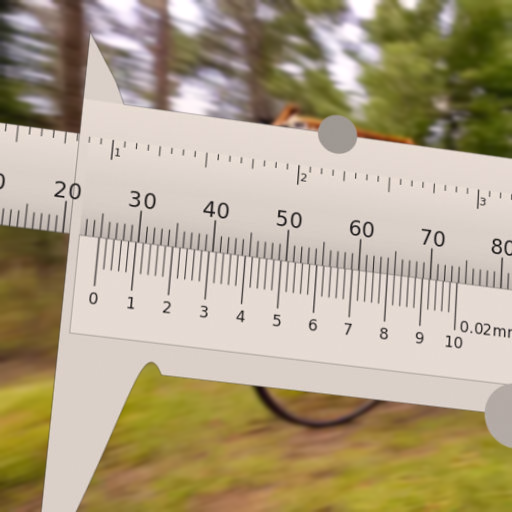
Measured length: 24.8 mm
